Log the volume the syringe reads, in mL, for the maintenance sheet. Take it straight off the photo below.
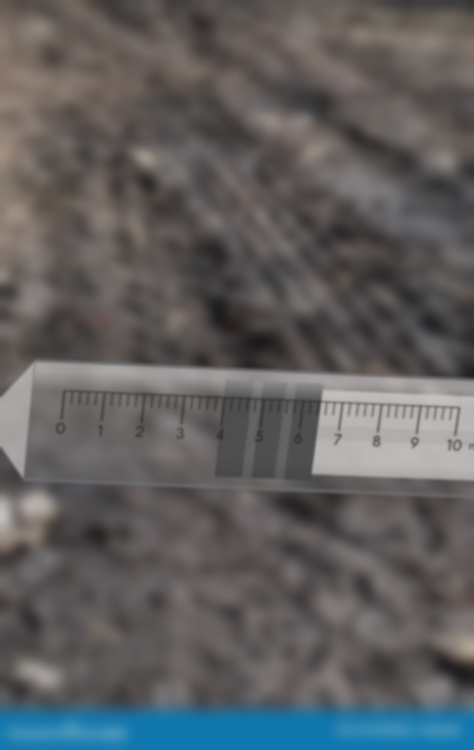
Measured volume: 4 mL
